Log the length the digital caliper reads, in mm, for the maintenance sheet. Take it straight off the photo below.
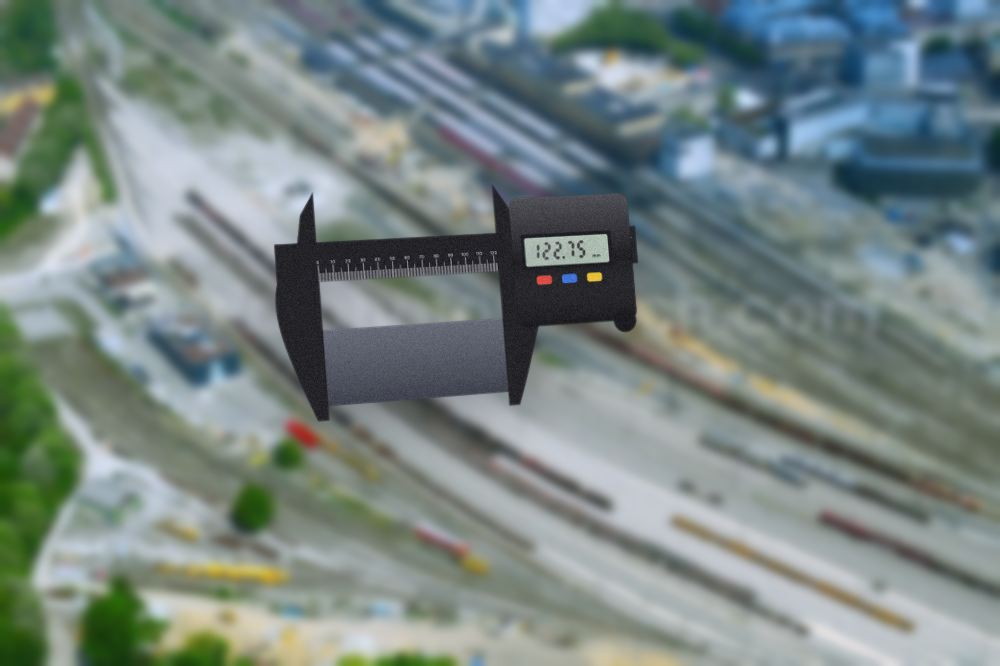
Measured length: 122.75 mm
